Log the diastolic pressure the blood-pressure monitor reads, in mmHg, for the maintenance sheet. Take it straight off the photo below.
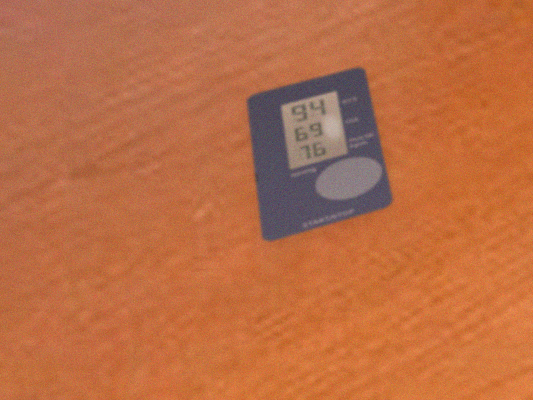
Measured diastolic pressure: 69 mmHg
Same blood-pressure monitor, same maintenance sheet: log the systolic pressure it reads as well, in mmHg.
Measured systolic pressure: 94 mmHg
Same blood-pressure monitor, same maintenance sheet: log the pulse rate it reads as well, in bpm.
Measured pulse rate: 76 bpm
